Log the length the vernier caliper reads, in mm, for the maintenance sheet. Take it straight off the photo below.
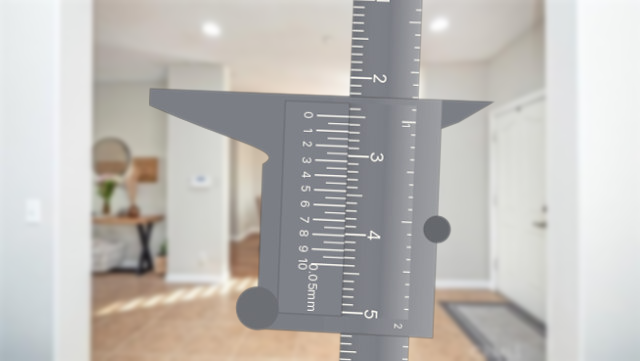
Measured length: 25.0 mm
